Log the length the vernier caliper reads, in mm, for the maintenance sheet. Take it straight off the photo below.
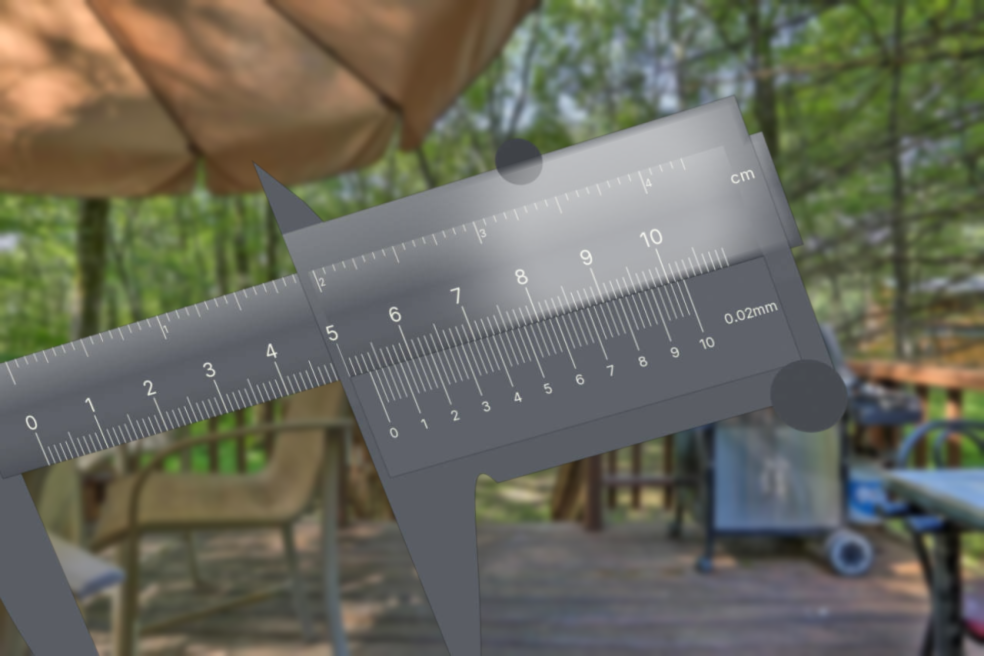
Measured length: 53.2 mm
